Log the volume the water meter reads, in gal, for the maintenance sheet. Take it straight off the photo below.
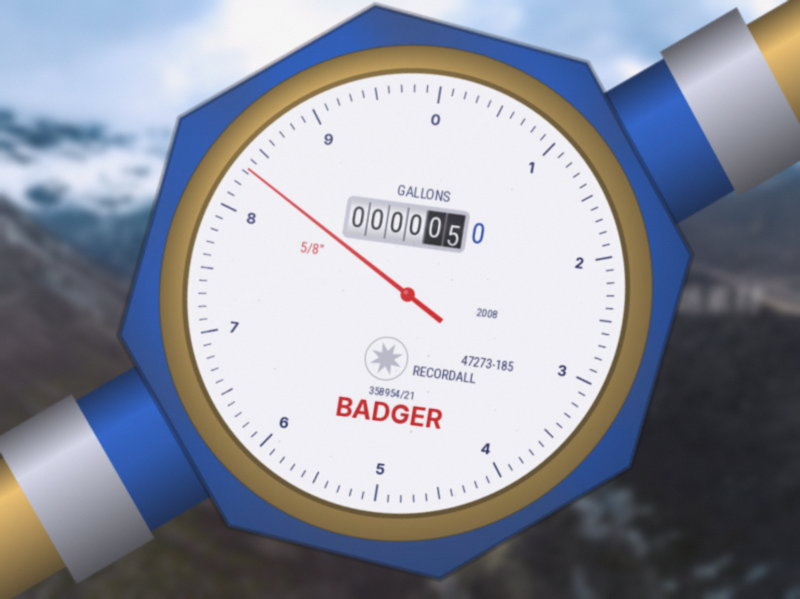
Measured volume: 48.3 gal
